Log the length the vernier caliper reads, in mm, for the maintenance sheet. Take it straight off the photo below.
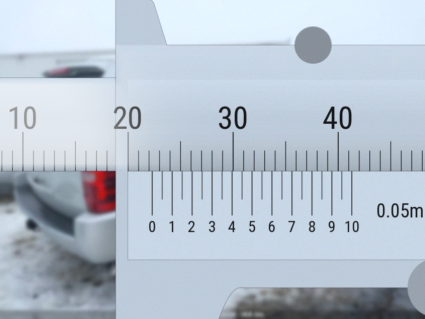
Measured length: 22.3 mm
